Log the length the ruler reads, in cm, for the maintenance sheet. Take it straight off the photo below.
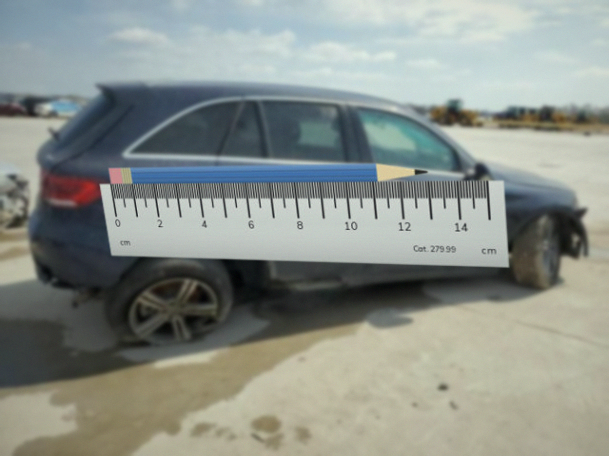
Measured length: 13 cm
